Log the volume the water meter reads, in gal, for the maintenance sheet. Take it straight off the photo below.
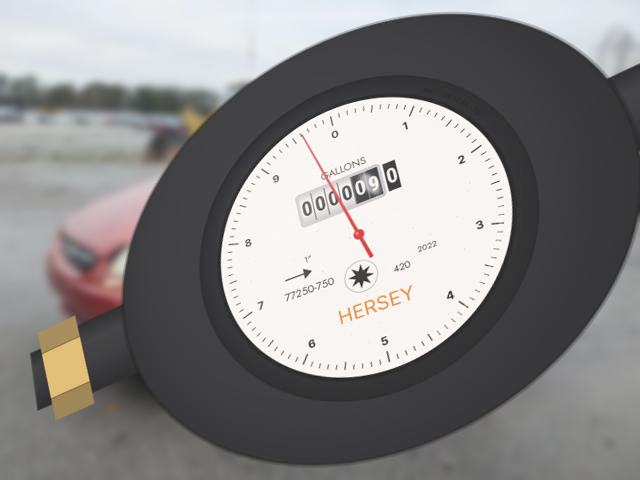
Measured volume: 89.6 gal
